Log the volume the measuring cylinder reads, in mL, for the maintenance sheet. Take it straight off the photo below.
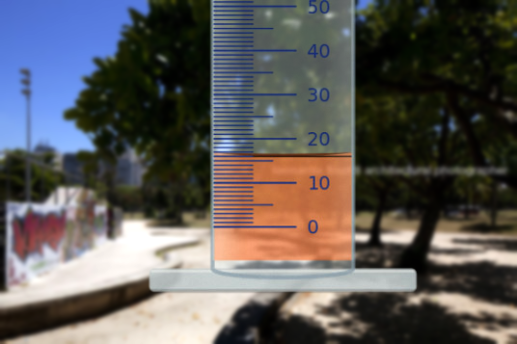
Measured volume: 16 mL
